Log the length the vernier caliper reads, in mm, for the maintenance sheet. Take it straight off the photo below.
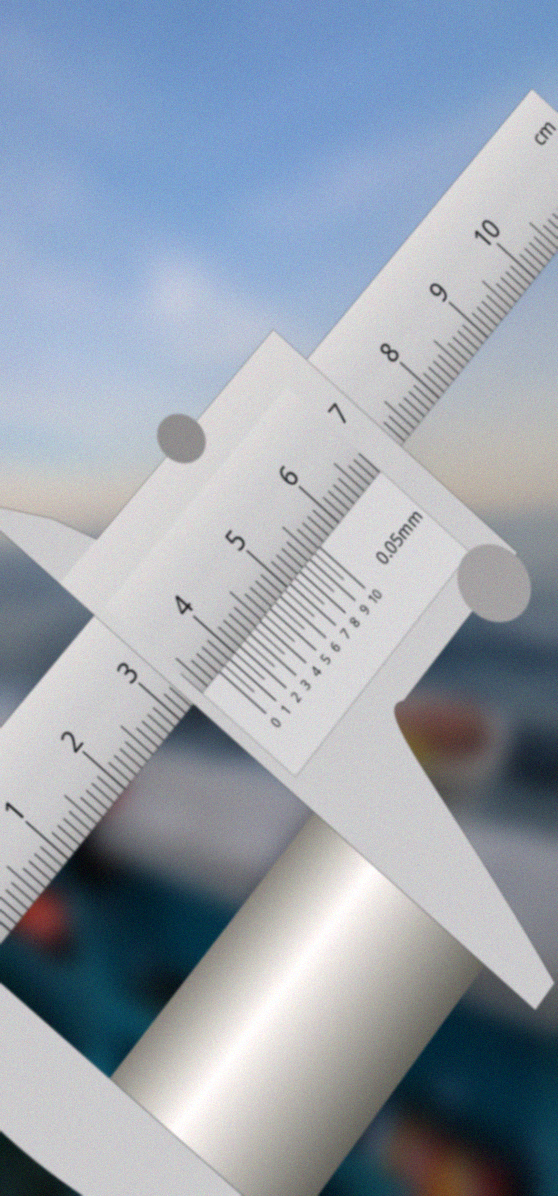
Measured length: 37.2 mm
